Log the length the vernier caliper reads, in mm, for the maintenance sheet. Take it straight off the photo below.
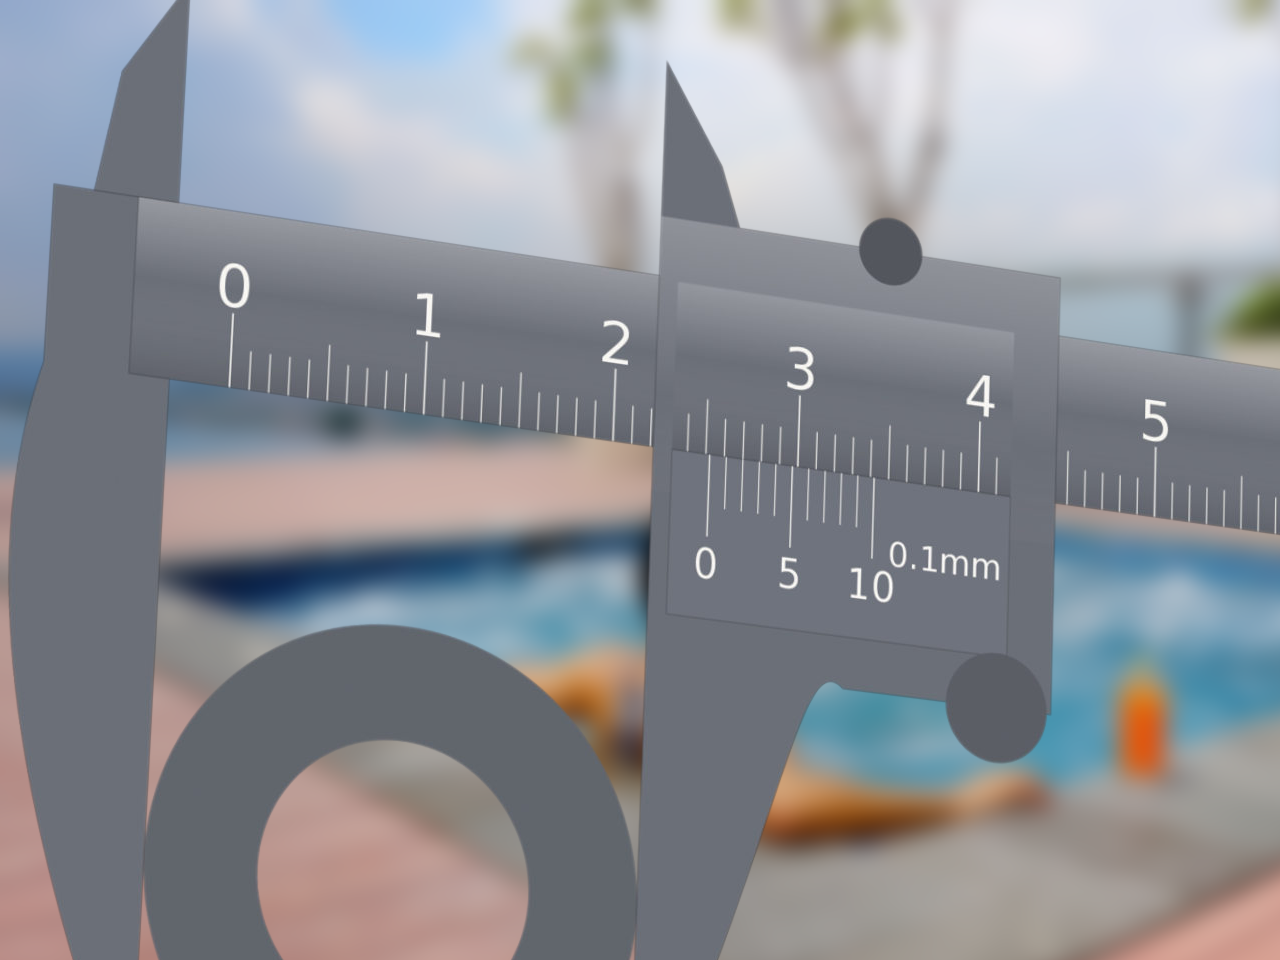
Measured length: 25.2 mm
